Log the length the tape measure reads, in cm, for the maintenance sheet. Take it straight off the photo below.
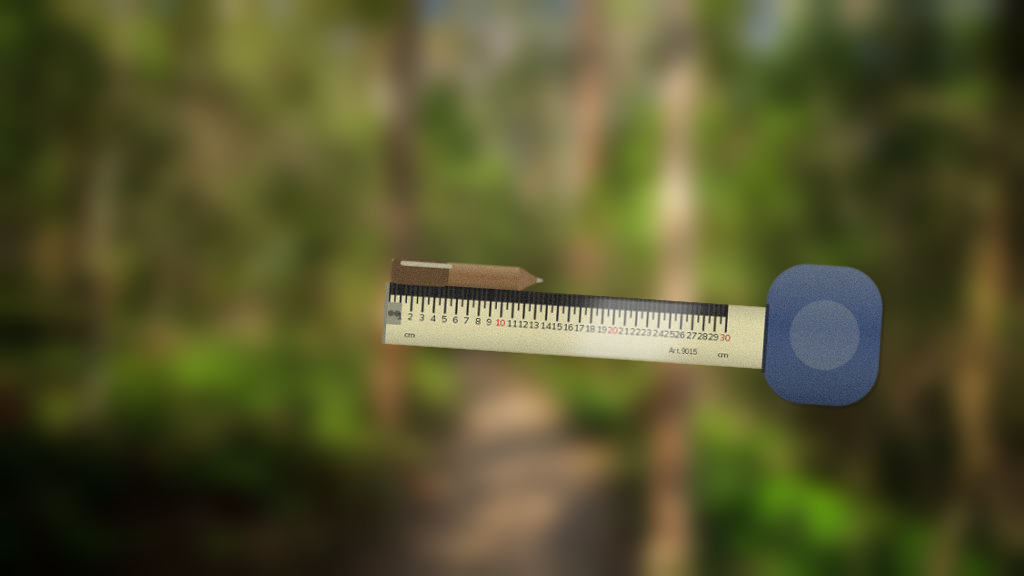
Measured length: 13.5 cm
